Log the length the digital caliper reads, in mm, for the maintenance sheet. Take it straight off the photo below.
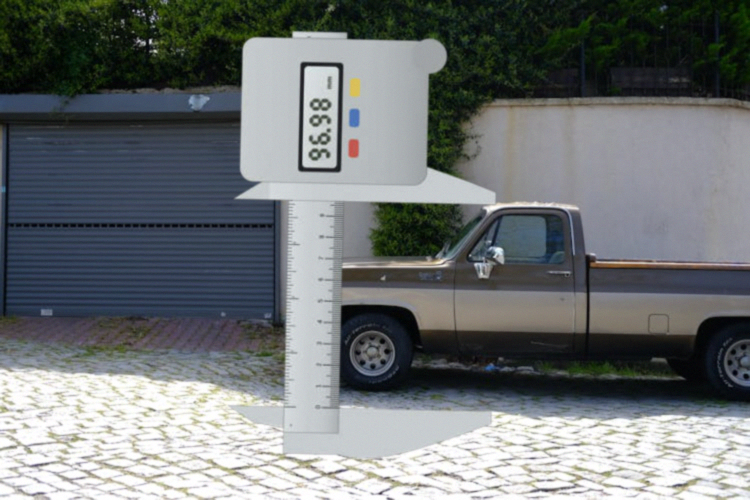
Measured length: 96.98 mm
